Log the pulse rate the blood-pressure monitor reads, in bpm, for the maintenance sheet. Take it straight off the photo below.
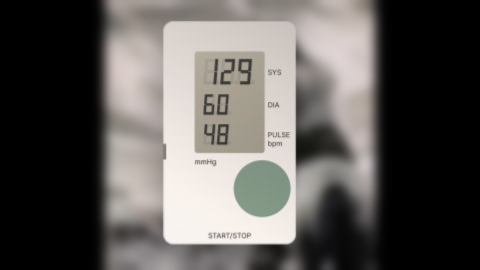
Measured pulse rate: 48 bpm
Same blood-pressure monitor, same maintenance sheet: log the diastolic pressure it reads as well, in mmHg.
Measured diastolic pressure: 60 mmHg
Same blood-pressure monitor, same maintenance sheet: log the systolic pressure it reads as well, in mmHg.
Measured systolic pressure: 129 mmHg
